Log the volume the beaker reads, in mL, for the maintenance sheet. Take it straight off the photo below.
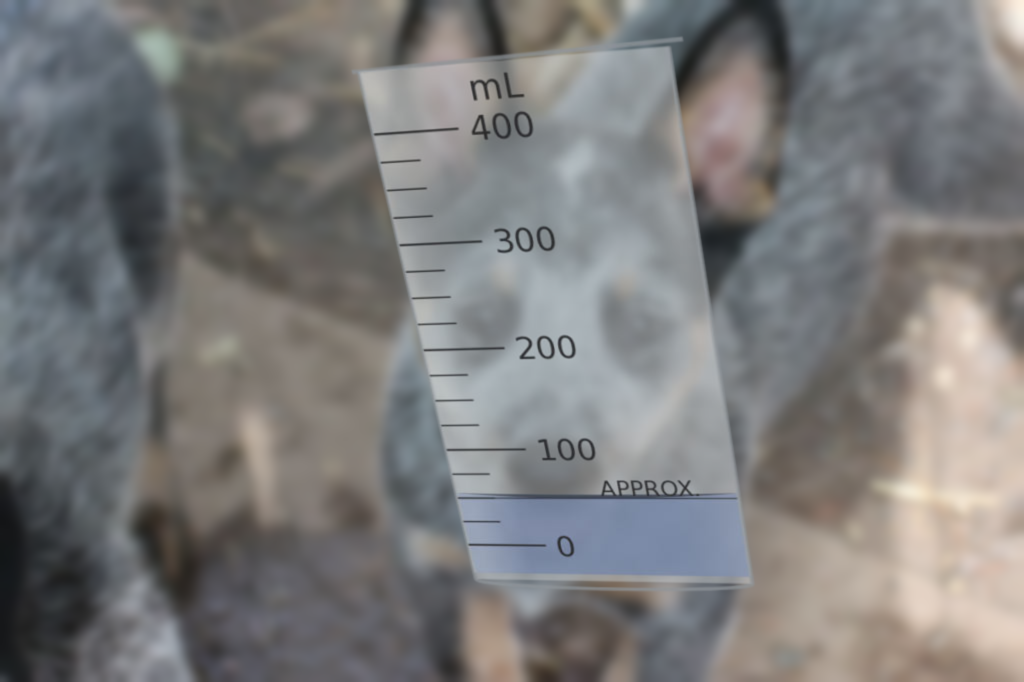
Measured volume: 50 mL
